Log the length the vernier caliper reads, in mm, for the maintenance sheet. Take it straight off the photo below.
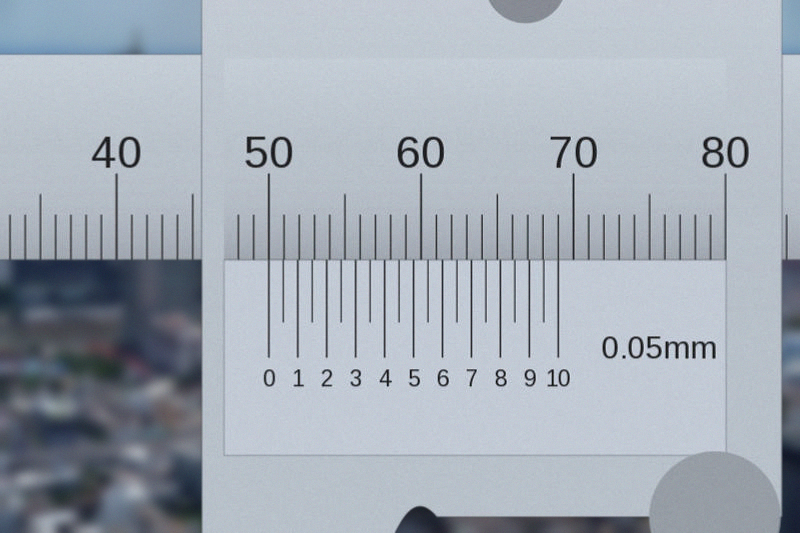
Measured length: 50.0 mm
